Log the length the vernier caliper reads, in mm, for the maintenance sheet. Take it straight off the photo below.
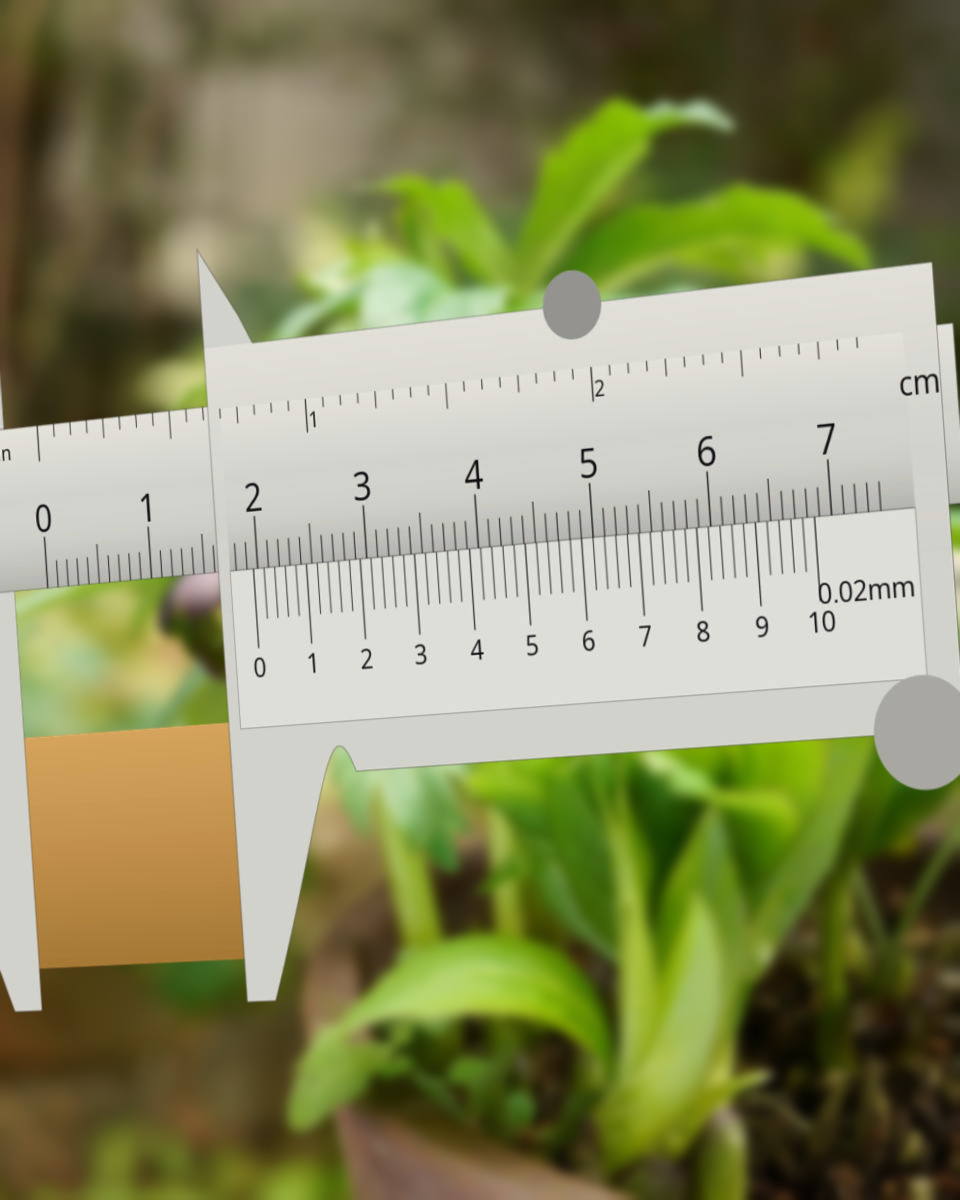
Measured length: 19.6 mm
